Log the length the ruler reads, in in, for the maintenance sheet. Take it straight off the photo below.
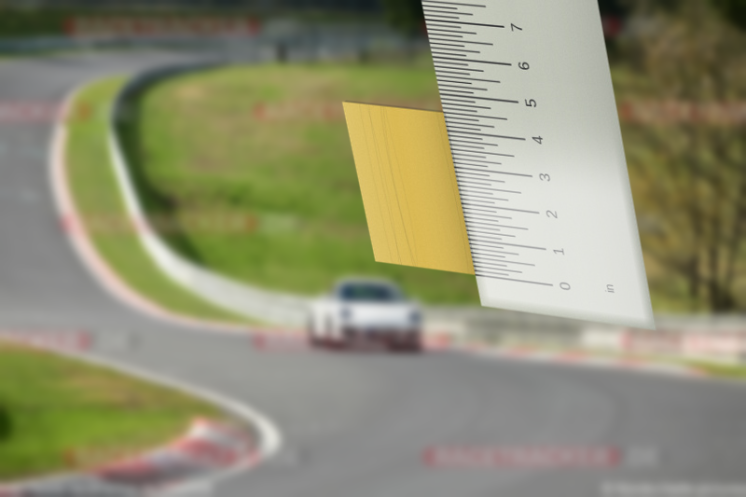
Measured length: 4.5 in
